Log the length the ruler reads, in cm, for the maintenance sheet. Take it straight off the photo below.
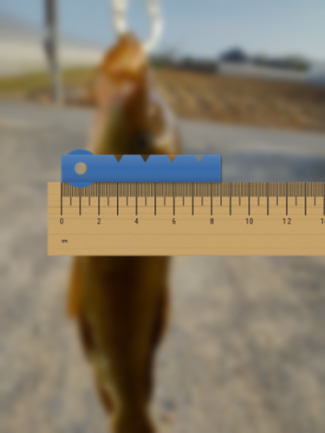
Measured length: 8.5 cm
